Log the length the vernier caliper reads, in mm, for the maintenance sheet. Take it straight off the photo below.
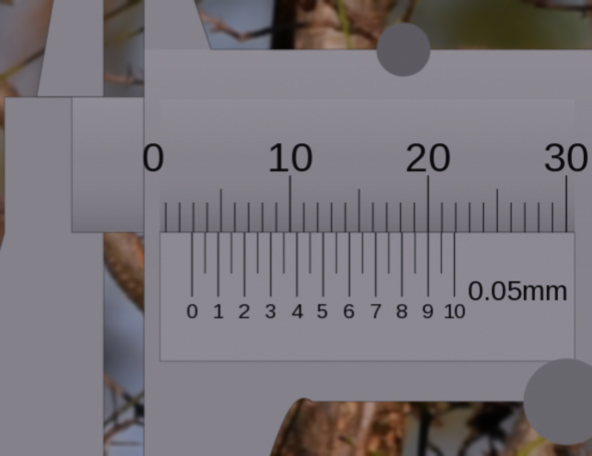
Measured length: 2.9 mm
